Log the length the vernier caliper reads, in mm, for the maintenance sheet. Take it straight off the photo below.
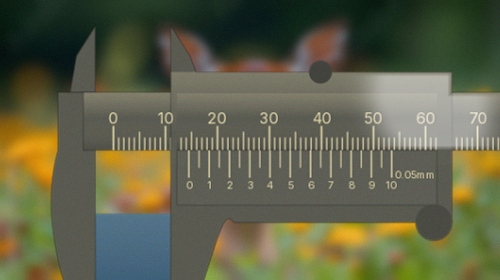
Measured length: 14.5 mm
